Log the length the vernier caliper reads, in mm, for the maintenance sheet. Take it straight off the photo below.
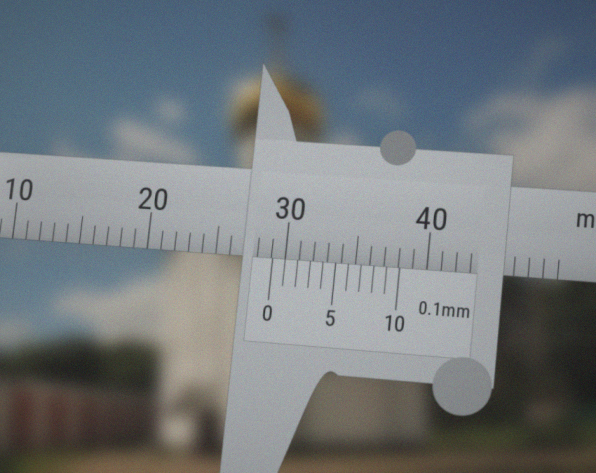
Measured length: 29.1 mm
